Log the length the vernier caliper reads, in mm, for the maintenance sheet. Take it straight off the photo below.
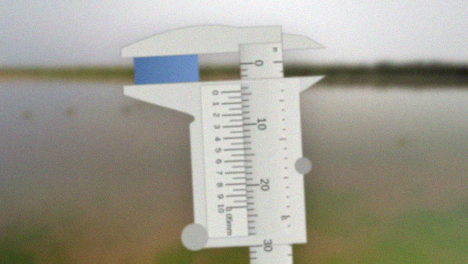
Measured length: 4.5 mm
